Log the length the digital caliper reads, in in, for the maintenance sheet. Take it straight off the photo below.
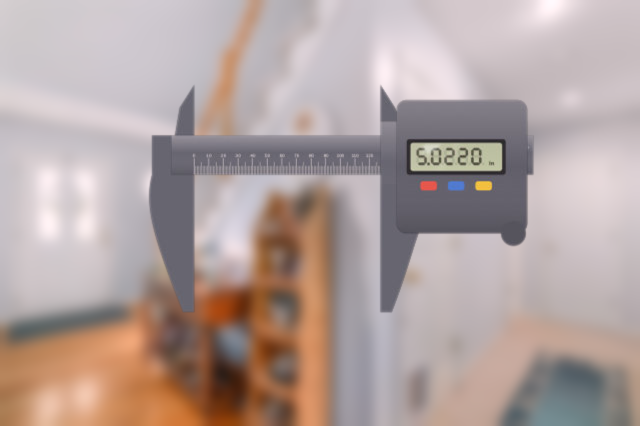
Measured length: 5.0220 in
